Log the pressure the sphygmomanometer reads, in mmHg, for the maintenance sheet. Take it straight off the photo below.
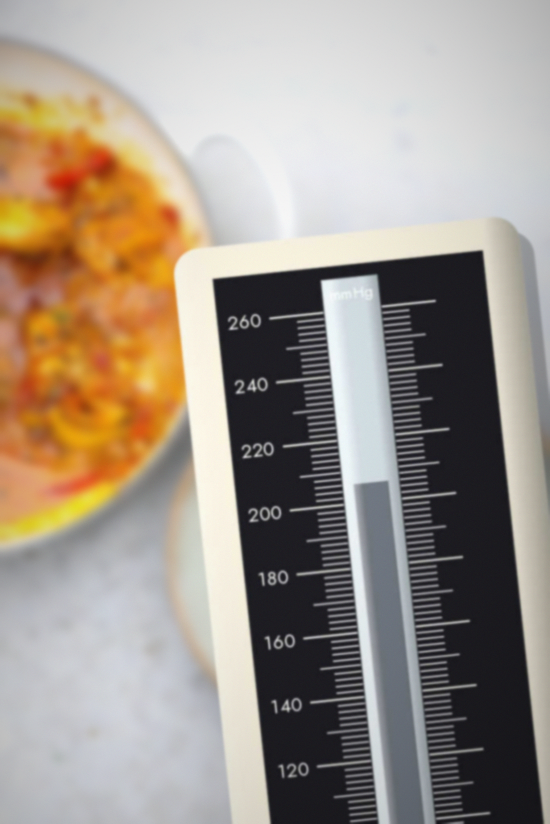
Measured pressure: 206 mmHg
